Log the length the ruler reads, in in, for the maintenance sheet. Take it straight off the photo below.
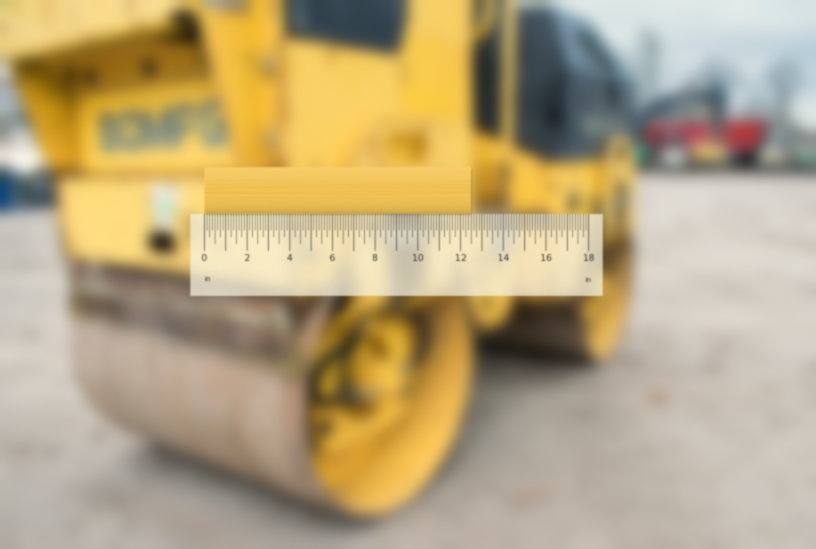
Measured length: 12.5 in
